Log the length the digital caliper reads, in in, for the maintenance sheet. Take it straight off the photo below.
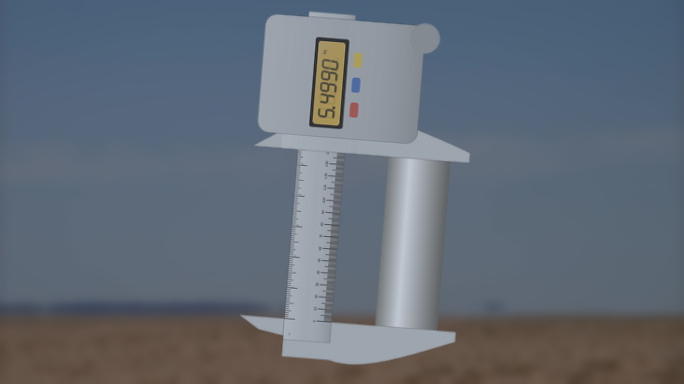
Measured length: 5.4990 in
